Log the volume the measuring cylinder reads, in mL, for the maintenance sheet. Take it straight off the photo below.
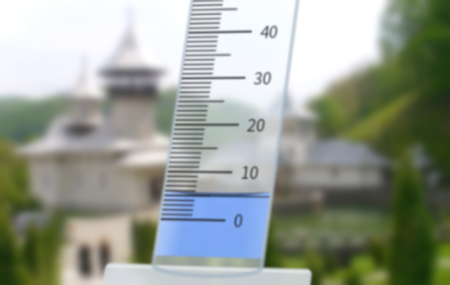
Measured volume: 5 mL
